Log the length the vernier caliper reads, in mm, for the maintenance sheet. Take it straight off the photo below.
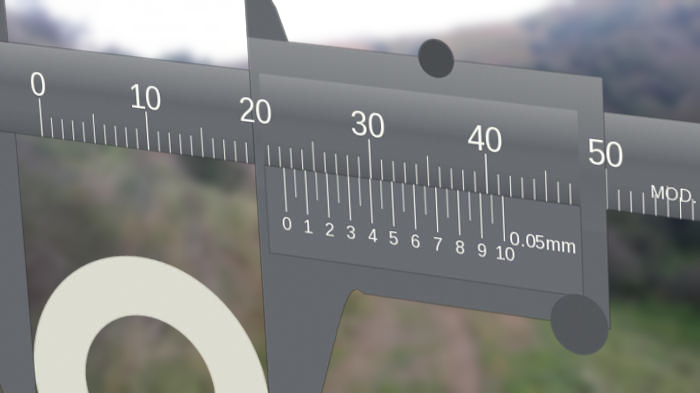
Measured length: 22.3 mm
